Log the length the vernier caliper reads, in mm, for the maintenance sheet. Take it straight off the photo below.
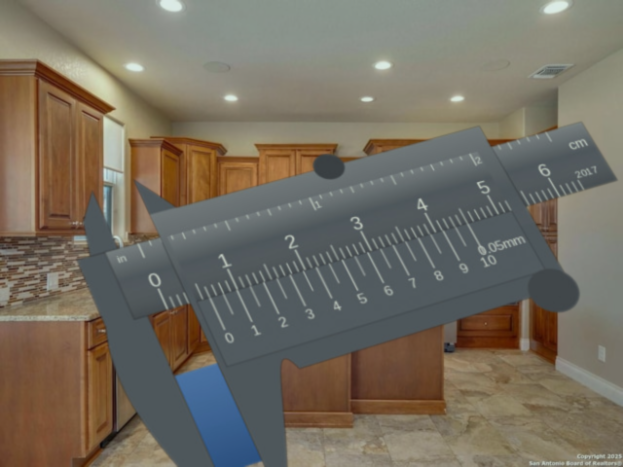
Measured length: 6.0 mm
